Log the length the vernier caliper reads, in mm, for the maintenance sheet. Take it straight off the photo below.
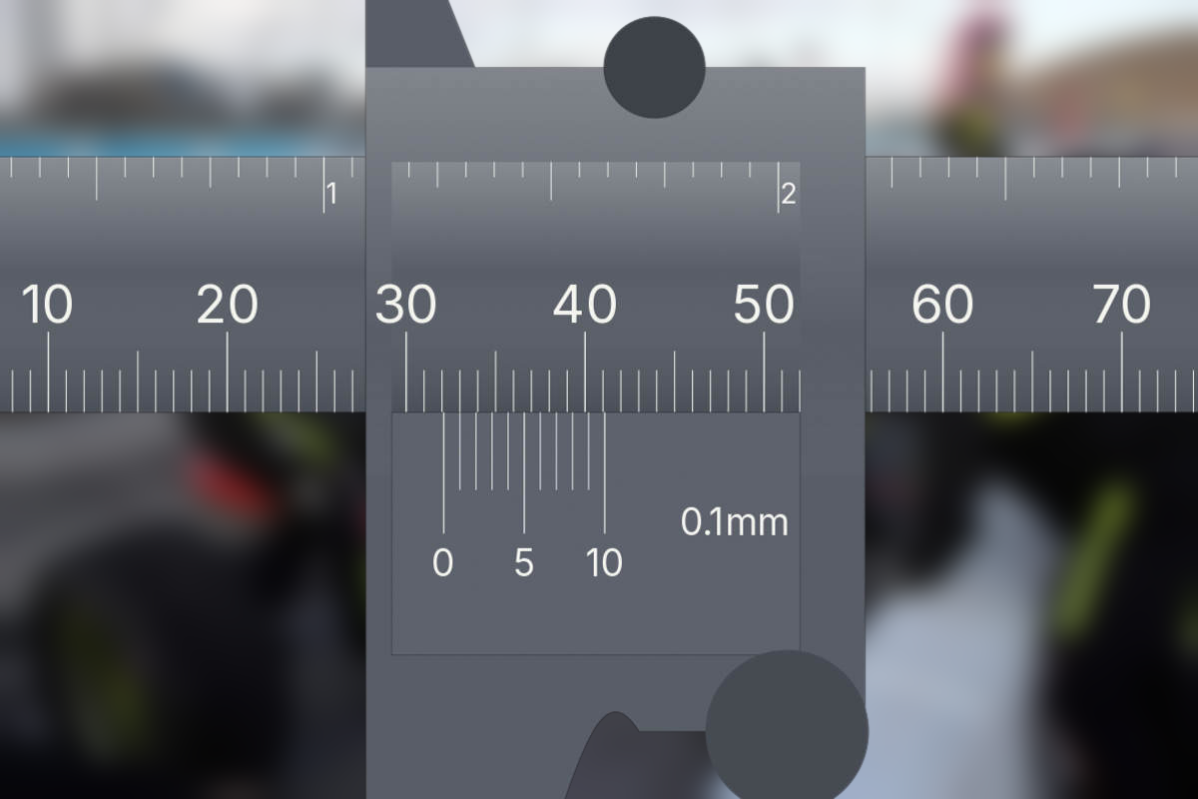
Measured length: 32.1 mm
